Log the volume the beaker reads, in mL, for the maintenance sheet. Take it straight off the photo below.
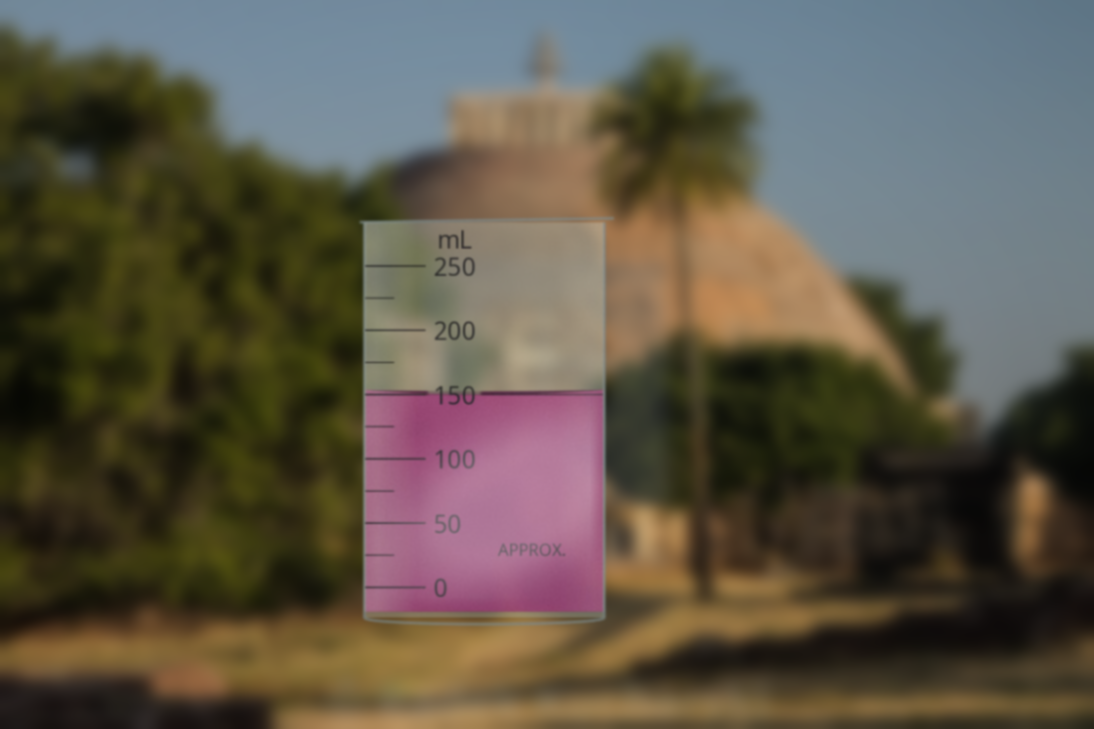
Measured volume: 150 mL
